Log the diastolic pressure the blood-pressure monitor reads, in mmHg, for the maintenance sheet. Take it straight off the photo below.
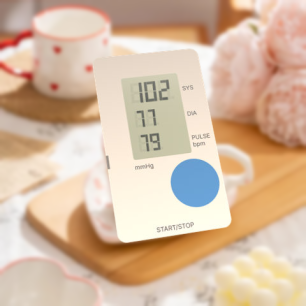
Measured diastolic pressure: 77 mmHg
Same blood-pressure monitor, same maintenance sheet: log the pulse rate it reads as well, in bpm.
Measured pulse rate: 79 bpm
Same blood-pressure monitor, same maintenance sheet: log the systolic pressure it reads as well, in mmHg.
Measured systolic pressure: 102 mmHg
